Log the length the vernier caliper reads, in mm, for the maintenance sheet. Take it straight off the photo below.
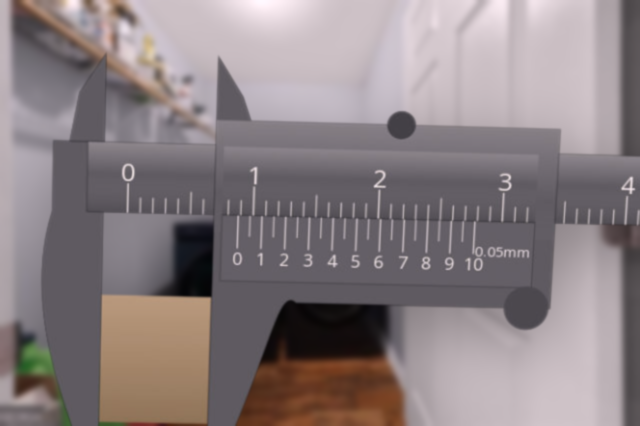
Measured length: 8.8 mm
